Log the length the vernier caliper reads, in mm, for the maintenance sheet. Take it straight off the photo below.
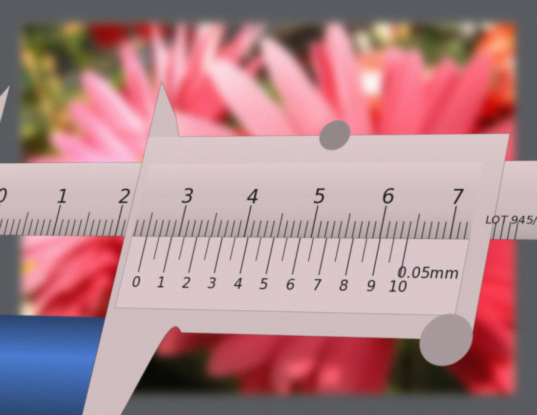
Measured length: 25.0 mm
